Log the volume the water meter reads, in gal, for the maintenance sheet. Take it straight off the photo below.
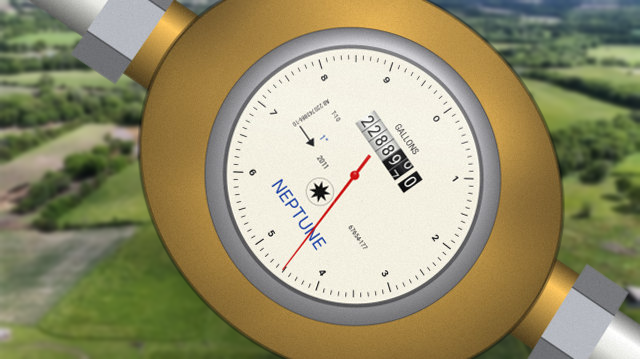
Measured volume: 2288964.5 gal
